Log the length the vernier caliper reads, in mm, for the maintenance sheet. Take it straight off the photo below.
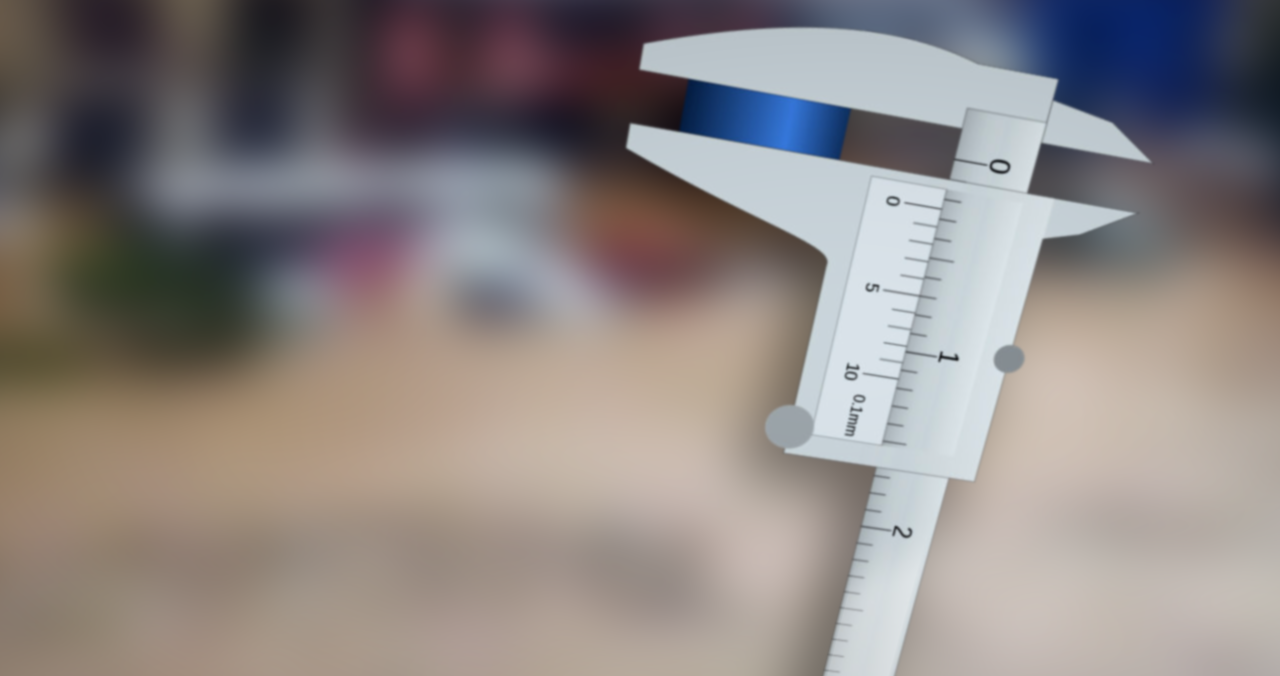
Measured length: 2.5 mm
